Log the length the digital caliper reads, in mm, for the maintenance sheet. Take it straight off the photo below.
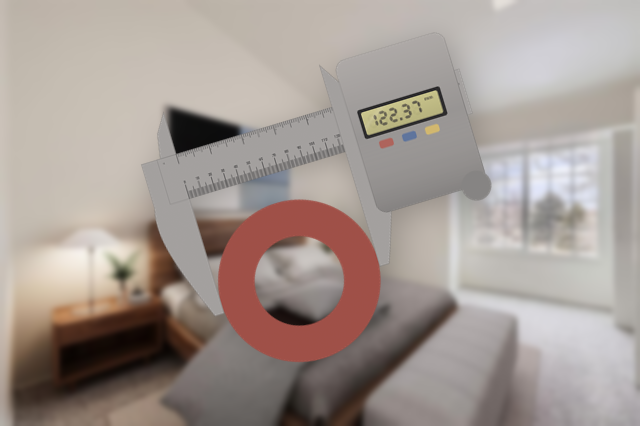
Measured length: 122.37 mm
